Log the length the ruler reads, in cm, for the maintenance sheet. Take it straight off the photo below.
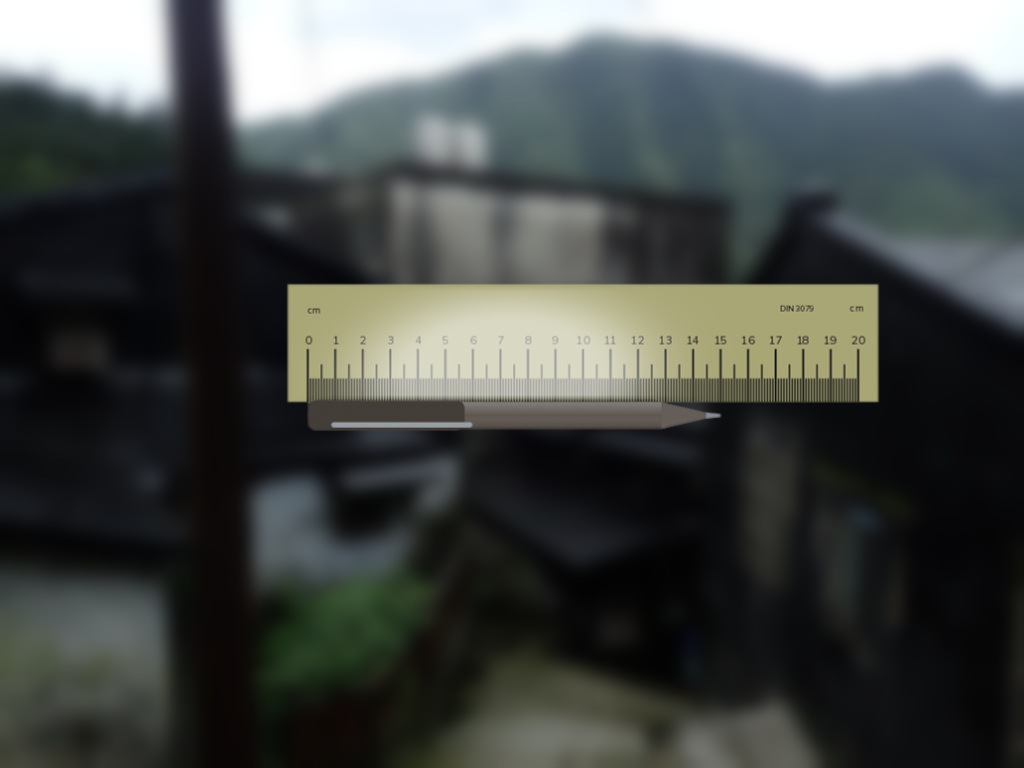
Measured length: 15 cm
